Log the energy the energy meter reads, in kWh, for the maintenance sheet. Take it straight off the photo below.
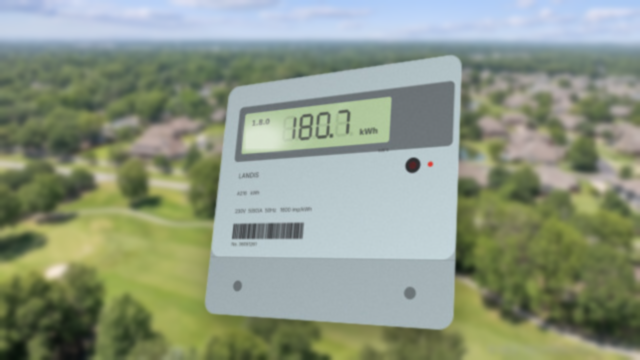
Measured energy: 180.7 kWh
